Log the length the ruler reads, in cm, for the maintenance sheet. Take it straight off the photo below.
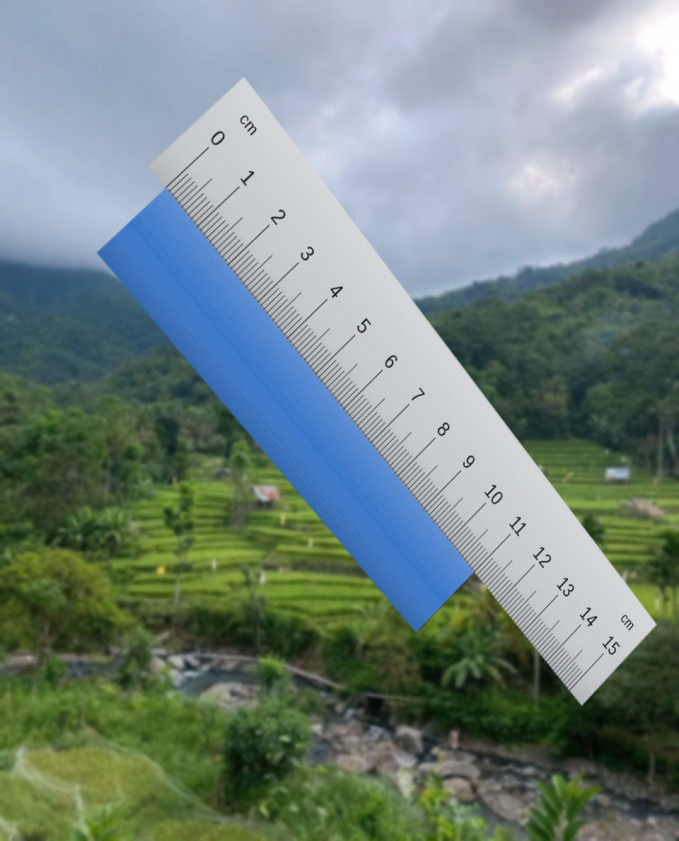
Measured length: 11 cm
